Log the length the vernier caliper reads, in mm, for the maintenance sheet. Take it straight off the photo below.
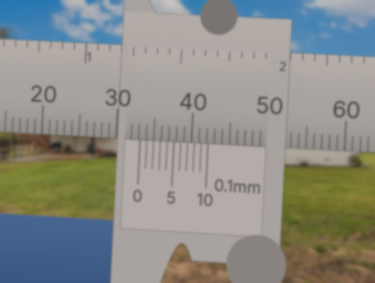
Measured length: 33.2 mm
